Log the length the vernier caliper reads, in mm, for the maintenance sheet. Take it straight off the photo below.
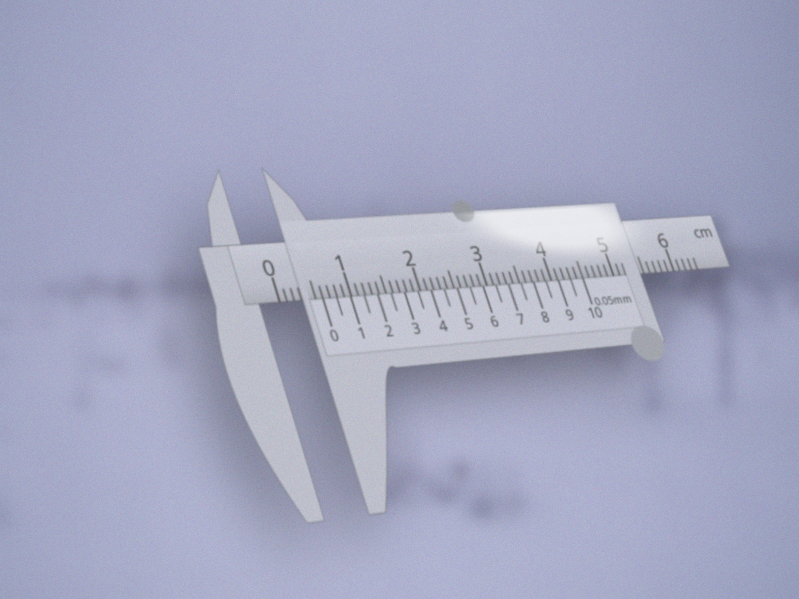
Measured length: 6.0 mm
